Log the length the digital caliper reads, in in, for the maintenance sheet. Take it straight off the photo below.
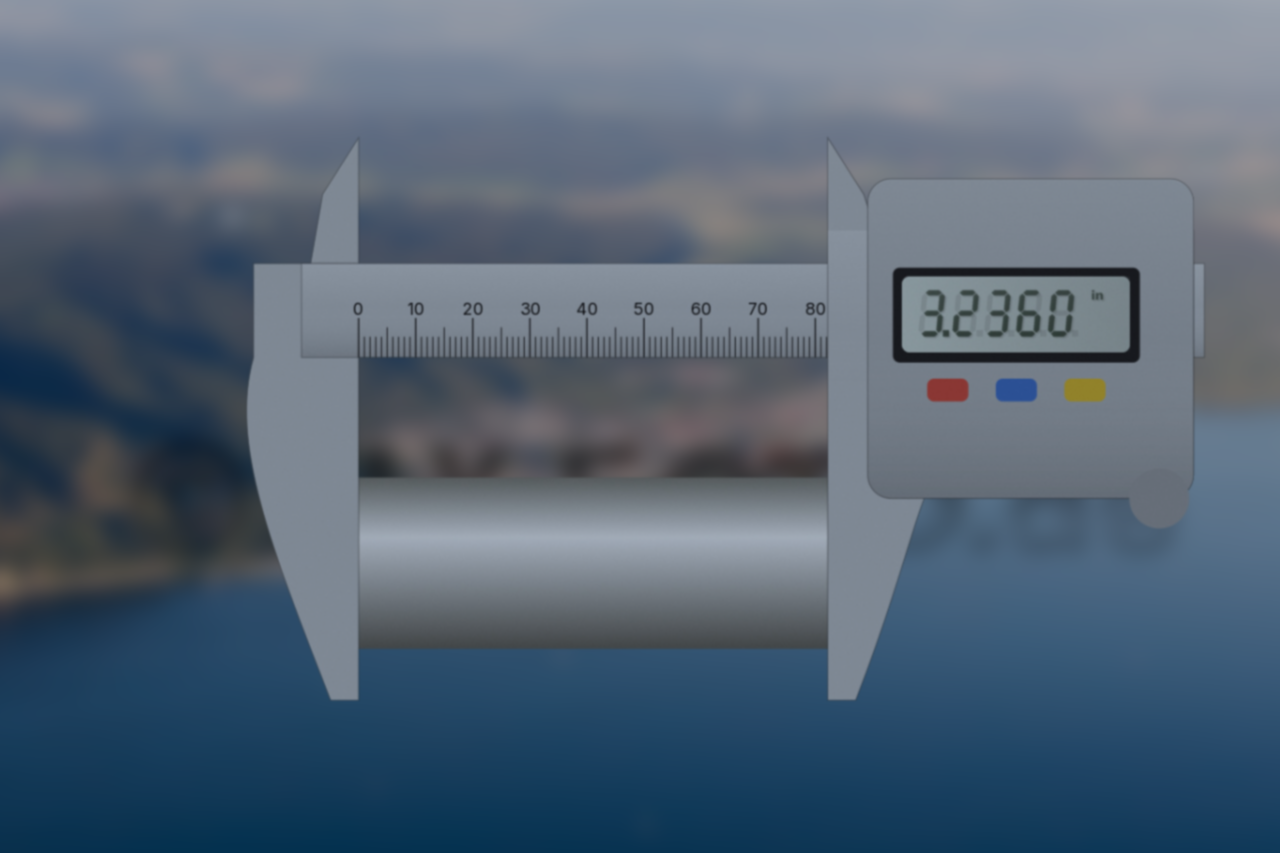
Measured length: 3.2360 in
